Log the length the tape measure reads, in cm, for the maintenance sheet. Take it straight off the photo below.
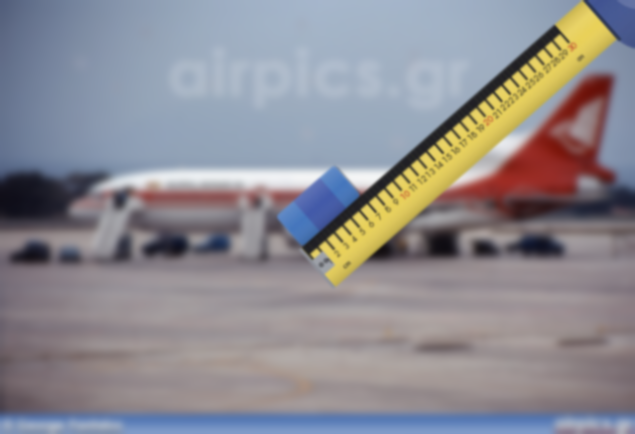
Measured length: 7 cm
